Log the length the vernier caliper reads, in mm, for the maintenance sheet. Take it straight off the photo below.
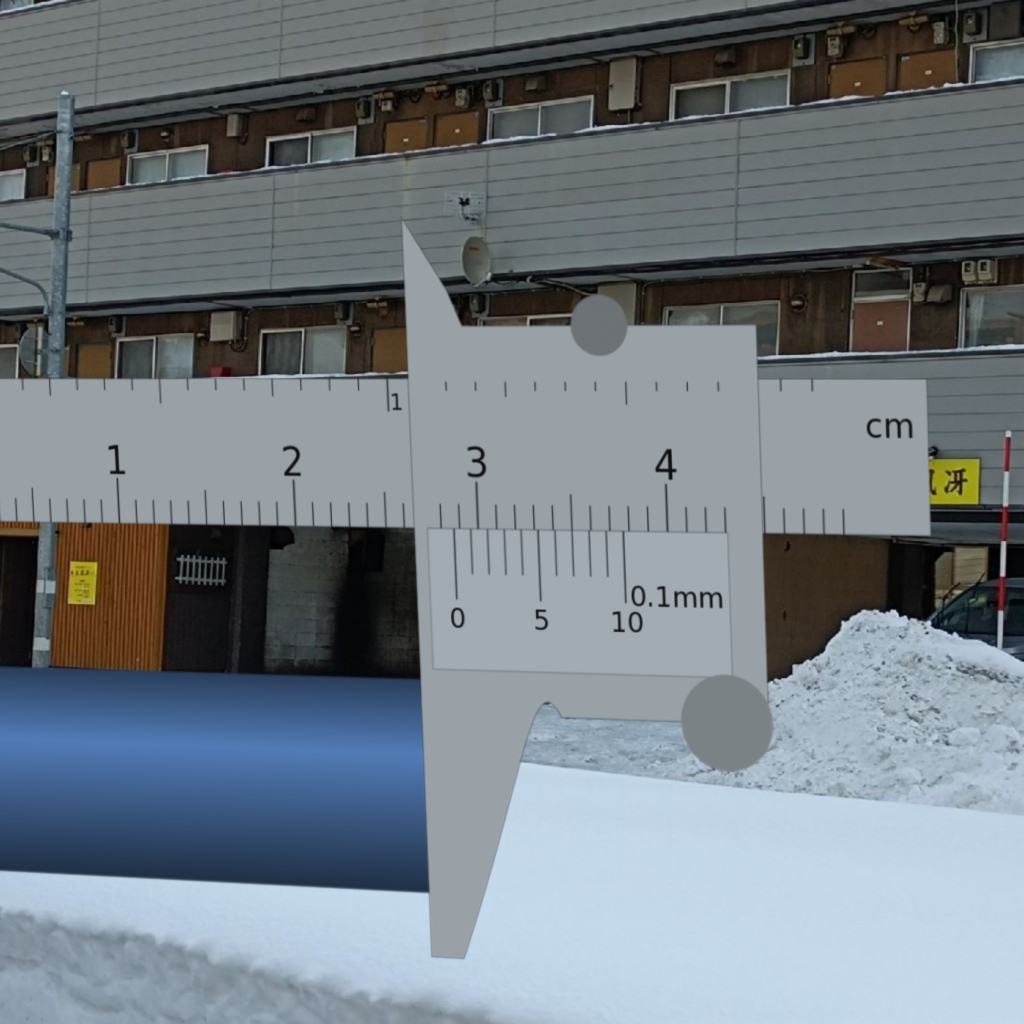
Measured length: 28.7 mm
